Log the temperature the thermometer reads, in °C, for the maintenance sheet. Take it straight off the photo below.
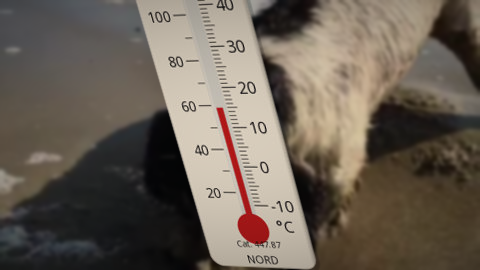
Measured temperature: 15 °C
